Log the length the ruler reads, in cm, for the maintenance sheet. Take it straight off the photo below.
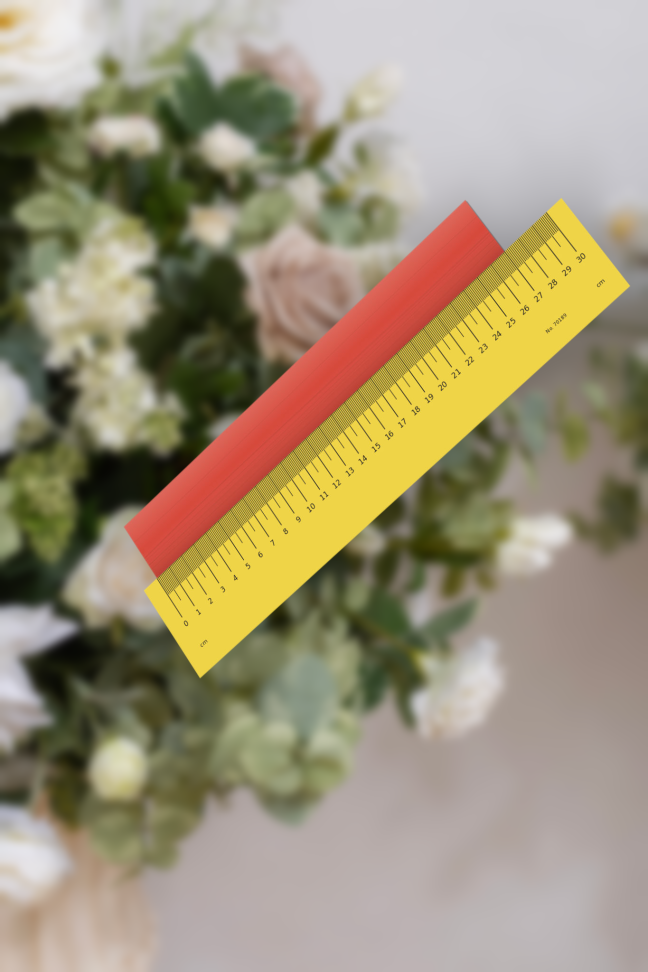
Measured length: 27 cm
